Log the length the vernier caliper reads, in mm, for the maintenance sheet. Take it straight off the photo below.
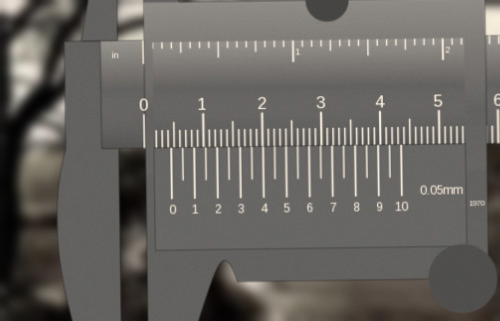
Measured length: 4.5 mm
